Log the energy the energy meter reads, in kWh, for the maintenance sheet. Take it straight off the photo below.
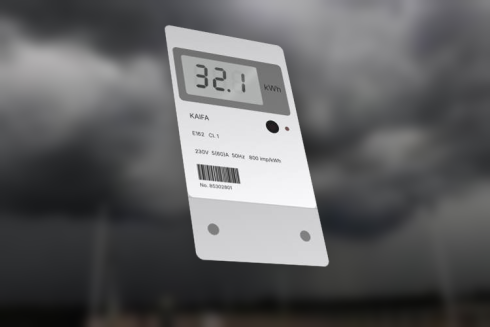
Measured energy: 32.1 kWh
